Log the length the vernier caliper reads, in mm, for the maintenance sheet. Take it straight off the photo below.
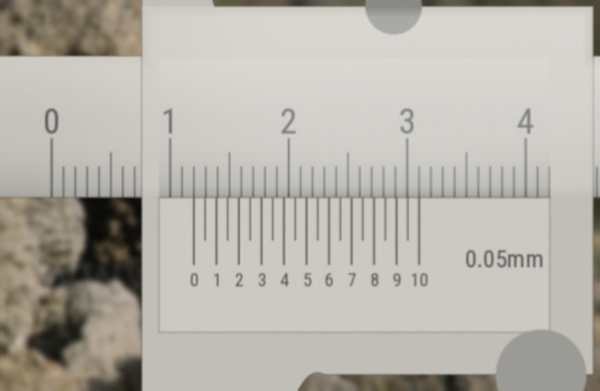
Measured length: 12.0 mm
